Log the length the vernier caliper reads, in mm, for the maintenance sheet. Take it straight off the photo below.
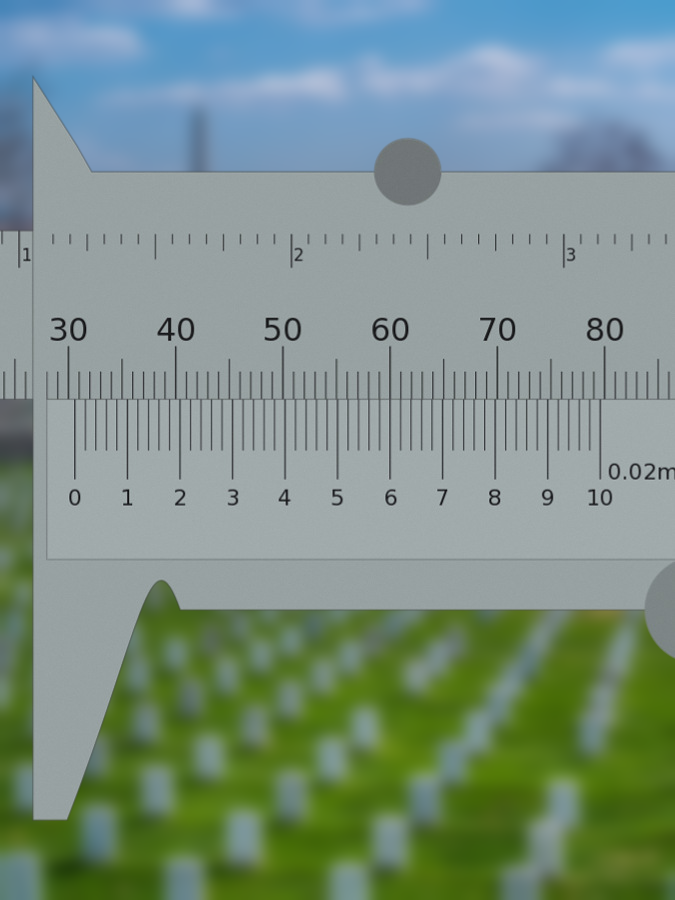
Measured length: 30.6 mm
